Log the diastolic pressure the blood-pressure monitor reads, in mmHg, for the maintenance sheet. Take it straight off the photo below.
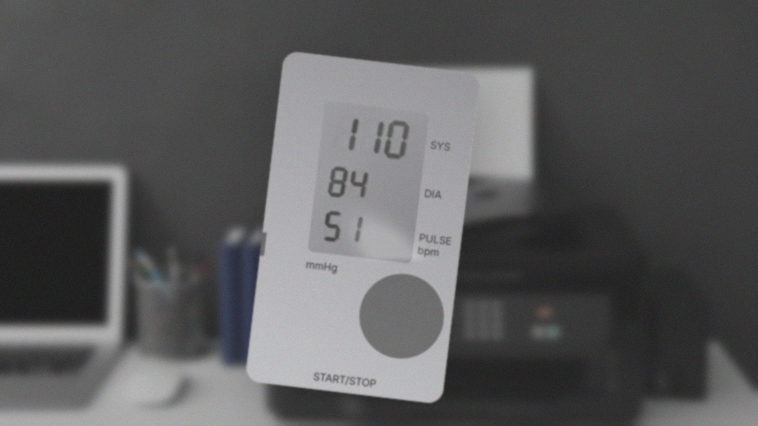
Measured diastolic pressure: 84 mmHg
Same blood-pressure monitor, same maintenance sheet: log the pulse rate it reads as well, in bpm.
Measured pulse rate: 51 bpm
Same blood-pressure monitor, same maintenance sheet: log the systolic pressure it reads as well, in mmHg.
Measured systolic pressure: 110 mmHg
